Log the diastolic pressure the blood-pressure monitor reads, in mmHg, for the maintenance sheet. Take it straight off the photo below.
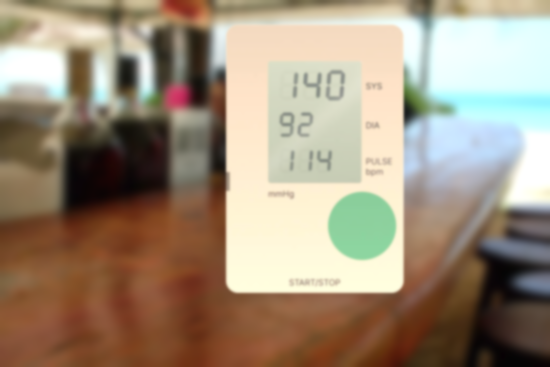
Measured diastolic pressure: 92 mmHg
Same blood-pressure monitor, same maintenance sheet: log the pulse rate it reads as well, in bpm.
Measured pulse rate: 114 bpm
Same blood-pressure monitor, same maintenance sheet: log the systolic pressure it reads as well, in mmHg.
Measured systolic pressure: 140 mmHg
